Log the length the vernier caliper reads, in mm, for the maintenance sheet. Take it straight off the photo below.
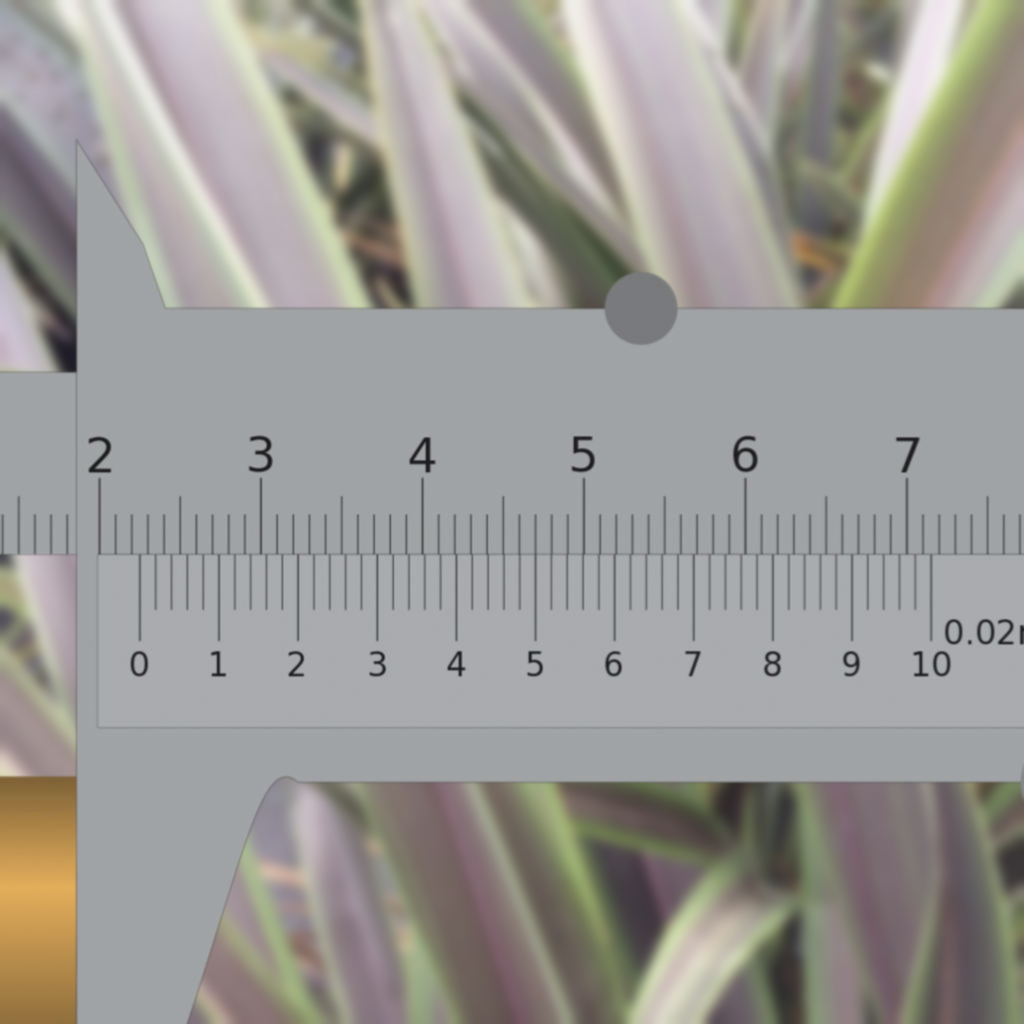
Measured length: 22.5 mm
